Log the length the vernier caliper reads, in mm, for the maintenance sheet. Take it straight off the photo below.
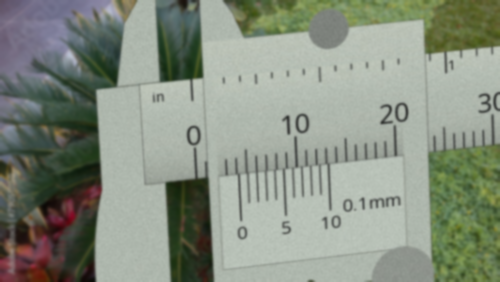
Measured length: 4.2 mm
